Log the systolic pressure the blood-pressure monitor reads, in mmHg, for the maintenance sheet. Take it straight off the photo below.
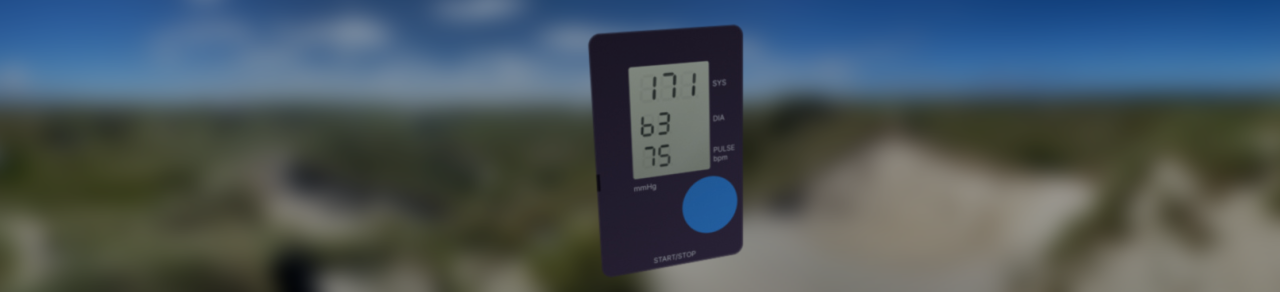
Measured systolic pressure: 171 mmHg
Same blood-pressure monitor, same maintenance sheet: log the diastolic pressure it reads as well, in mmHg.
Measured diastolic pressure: 63 mmHg
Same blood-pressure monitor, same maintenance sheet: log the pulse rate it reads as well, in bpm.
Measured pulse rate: 75 bpm
